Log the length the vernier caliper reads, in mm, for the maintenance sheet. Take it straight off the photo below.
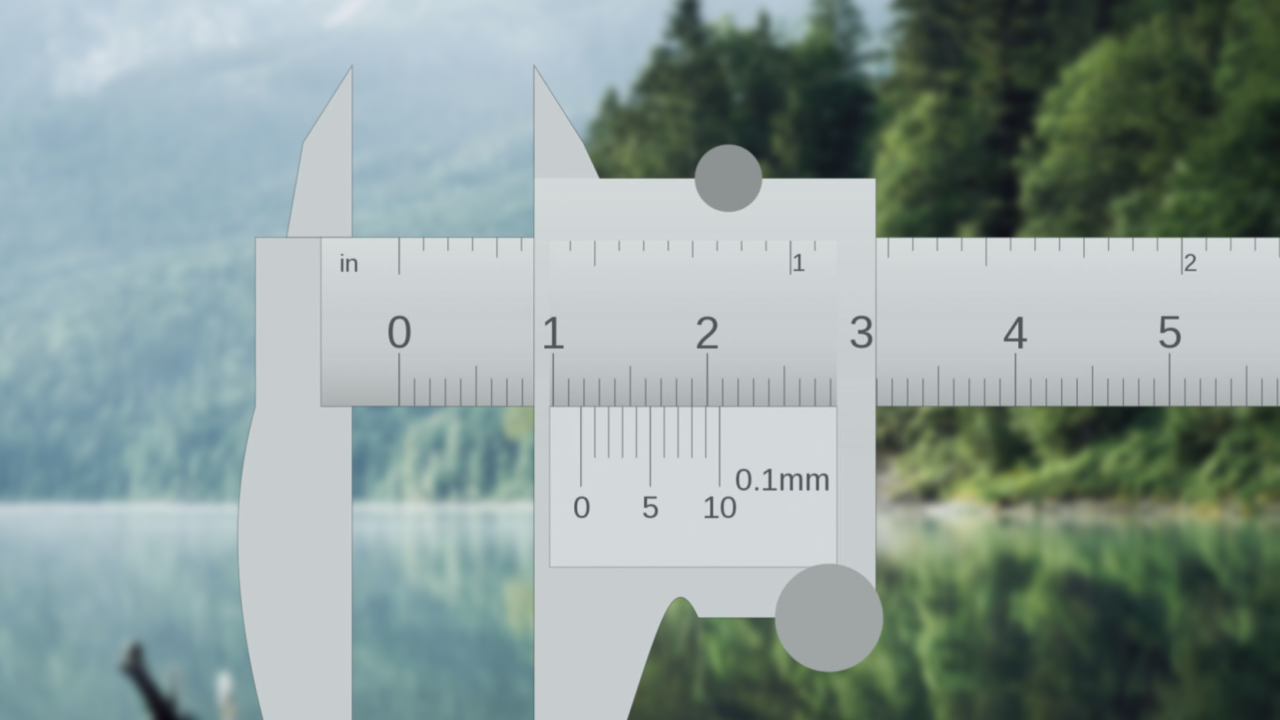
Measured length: 11.8 mm
